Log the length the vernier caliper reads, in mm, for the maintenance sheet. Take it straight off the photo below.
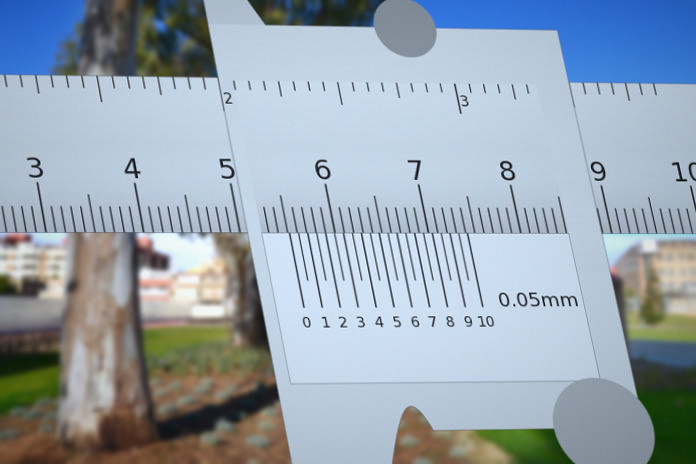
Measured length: 55.2 mm
